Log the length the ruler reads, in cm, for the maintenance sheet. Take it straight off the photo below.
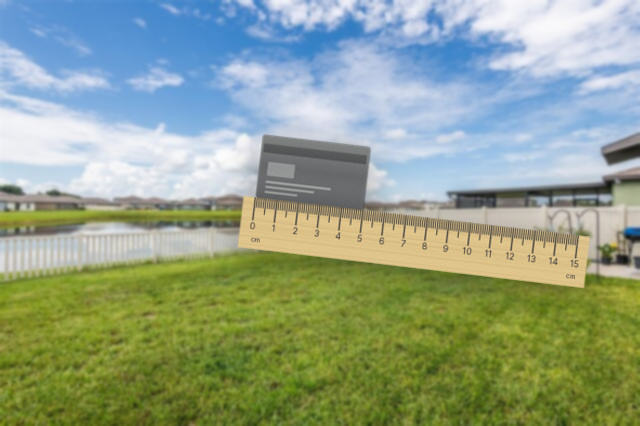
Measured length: 5 cm
